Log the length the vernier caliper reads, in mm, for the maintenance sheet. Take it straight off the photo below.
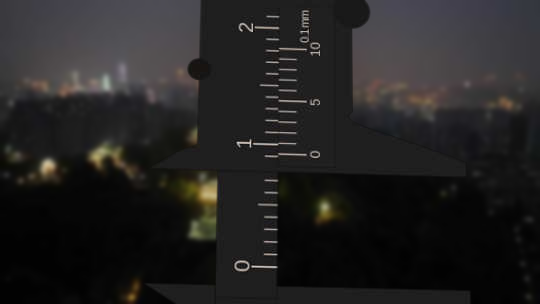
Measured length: 9.2 mm
